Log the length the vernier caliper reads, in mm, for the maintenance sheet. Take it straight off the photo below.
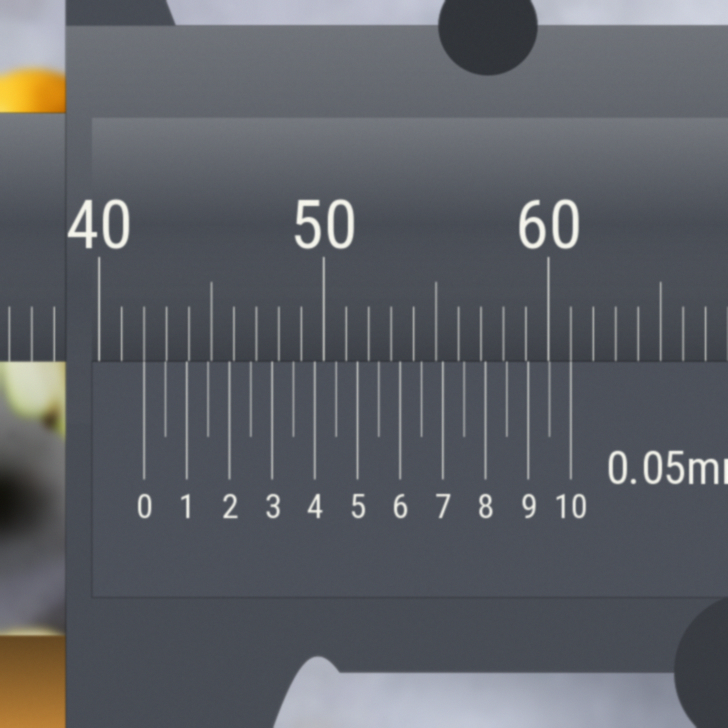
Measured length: 42.0 mm
